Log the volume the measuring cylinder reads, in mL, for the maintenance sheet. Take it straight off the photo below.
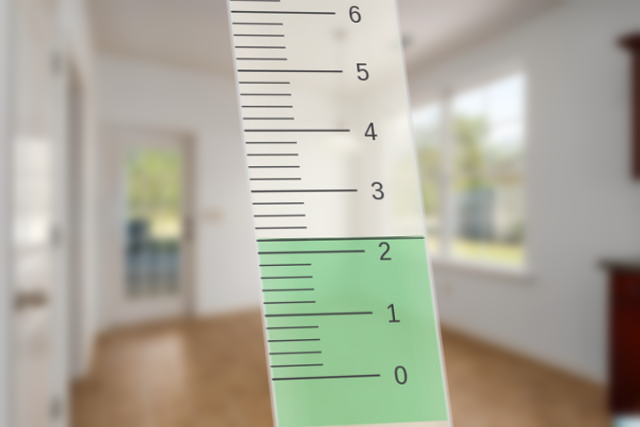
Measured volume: 2.2 mL
